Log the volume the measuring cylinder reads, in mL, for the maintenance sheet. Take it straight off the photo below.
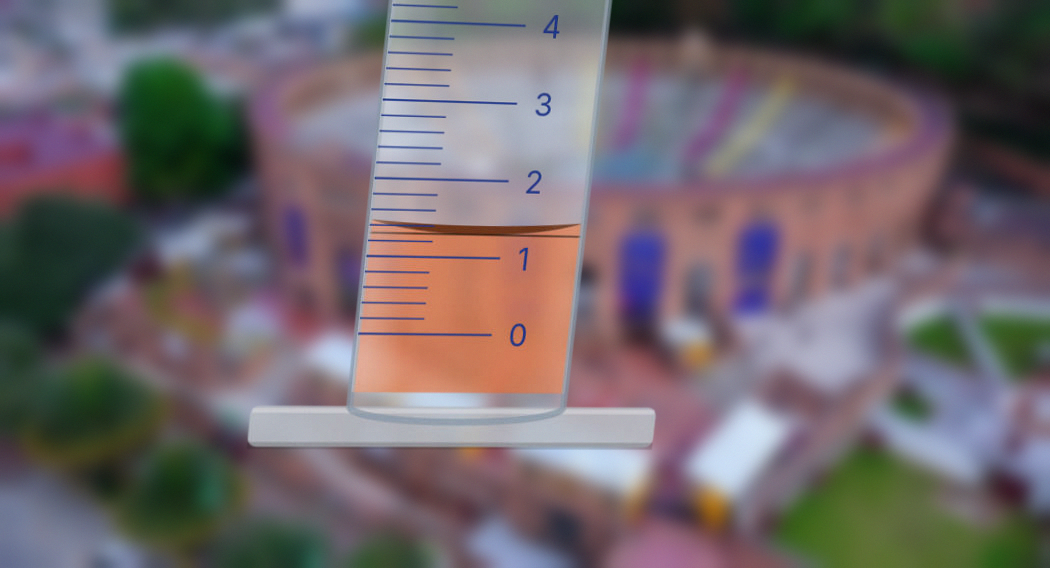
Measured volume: 1.3 mL
